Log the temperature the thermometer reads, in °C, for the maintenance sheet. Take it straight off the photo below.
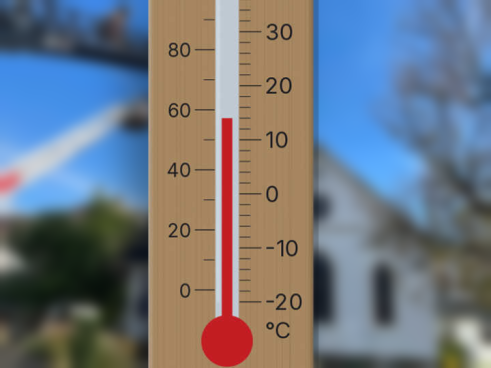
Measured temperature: 14 °C
